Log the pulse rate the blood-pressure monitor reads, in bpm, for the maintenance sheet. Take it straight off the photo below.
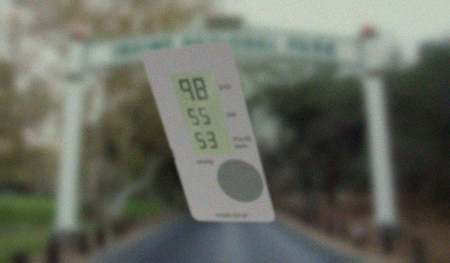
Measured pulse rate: 53 bpm
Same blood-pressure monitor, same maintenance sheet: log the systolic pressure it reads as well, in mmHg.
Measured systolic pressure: 98 mmHg
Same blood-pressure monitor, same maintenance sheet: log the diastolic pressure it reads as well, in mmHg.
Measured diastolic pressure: 55 mmHg
